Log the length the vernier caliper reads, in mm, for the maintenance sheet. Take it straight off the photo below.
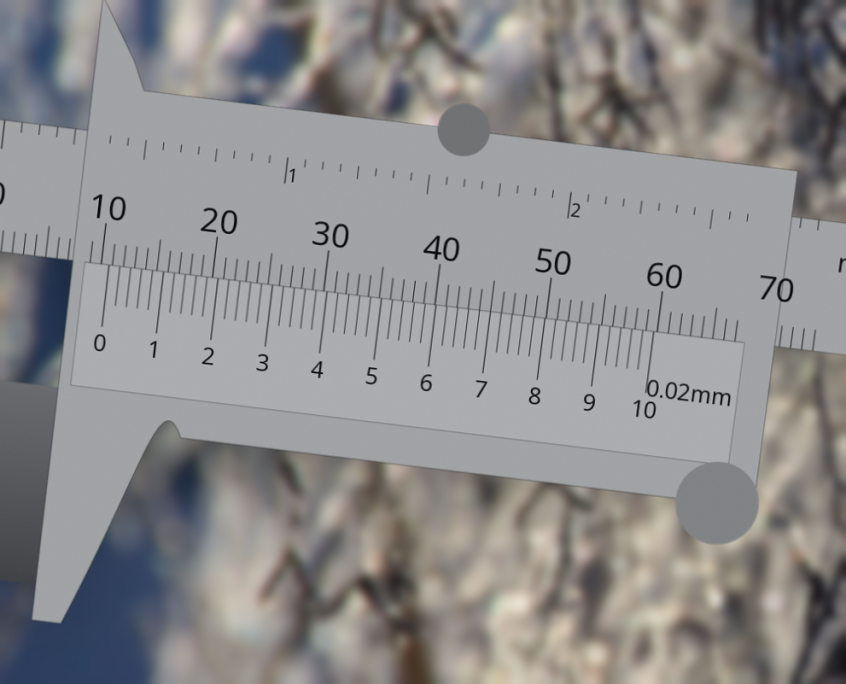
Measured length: 10.7 mm
